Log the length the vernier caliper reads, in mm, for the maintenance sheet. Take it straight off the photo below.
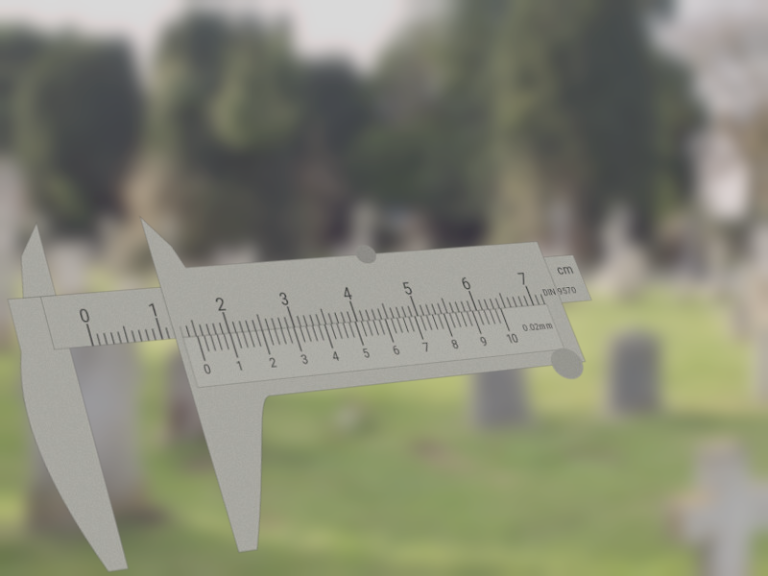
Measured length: 15.2 mm
